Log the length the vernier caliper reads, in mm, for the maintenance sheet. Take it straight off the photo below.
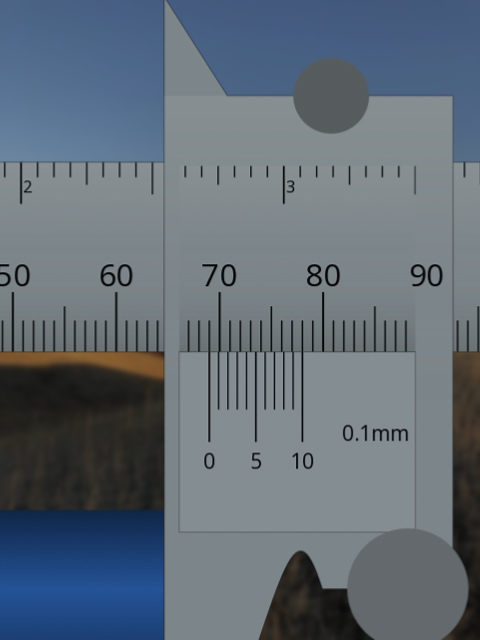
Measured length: 69.0 mm
